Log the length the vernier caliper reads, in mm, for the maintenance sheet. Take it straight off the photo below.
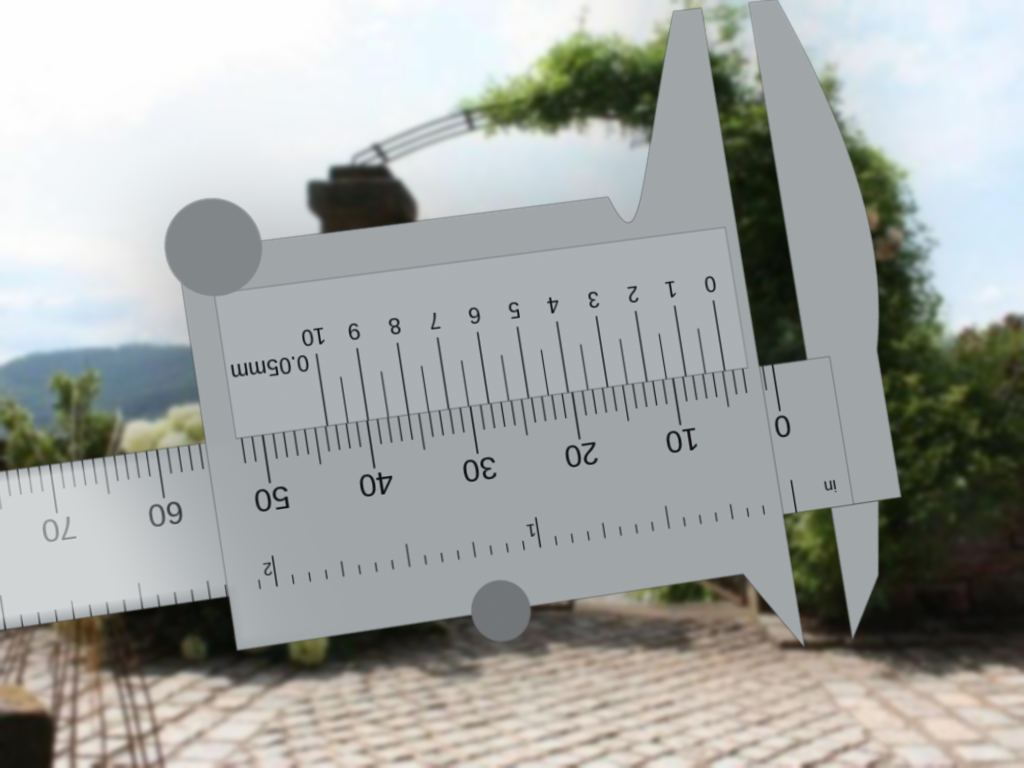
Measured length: 4.8 mm
